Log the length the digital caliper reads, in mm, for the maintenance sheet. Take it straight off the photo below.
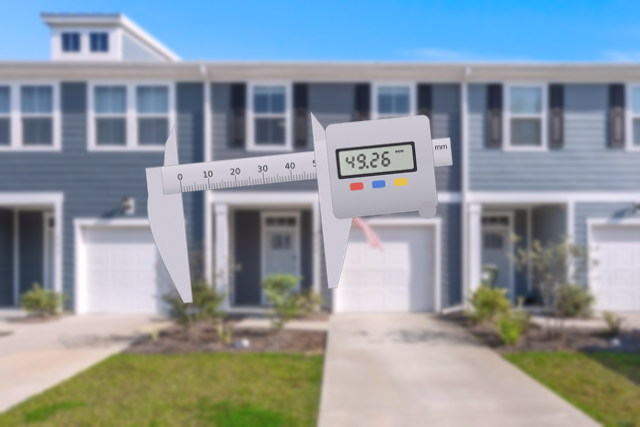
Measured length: 49.26 mm
